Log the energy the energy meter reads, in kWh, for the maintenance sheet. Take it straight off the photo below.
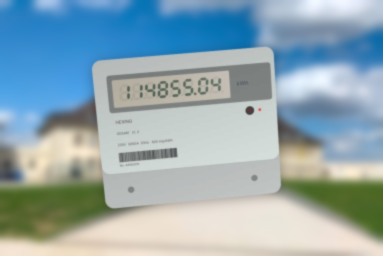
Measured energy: 114855.04 kWh
